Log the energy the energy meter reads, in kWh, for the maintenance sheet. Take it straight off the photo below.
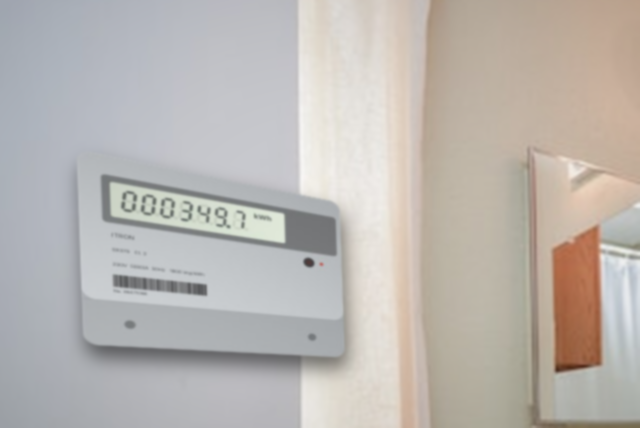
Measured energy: 349.7 kWh
